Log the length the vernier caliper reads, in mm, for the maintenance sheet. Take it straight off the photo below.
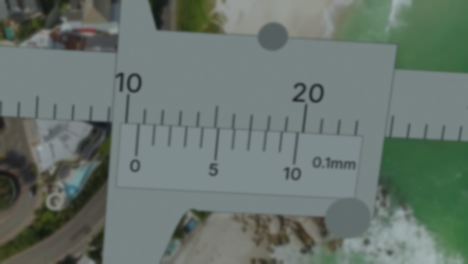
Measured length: 10.7 mm
